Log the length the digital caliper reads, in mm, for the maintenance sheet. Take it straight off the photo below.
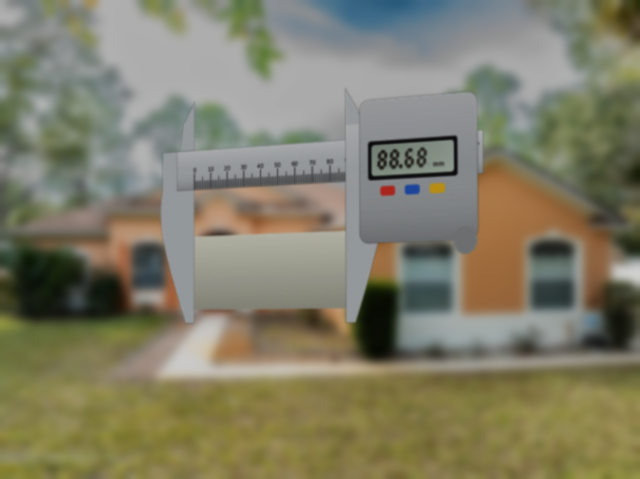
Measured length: 88.68 mm
